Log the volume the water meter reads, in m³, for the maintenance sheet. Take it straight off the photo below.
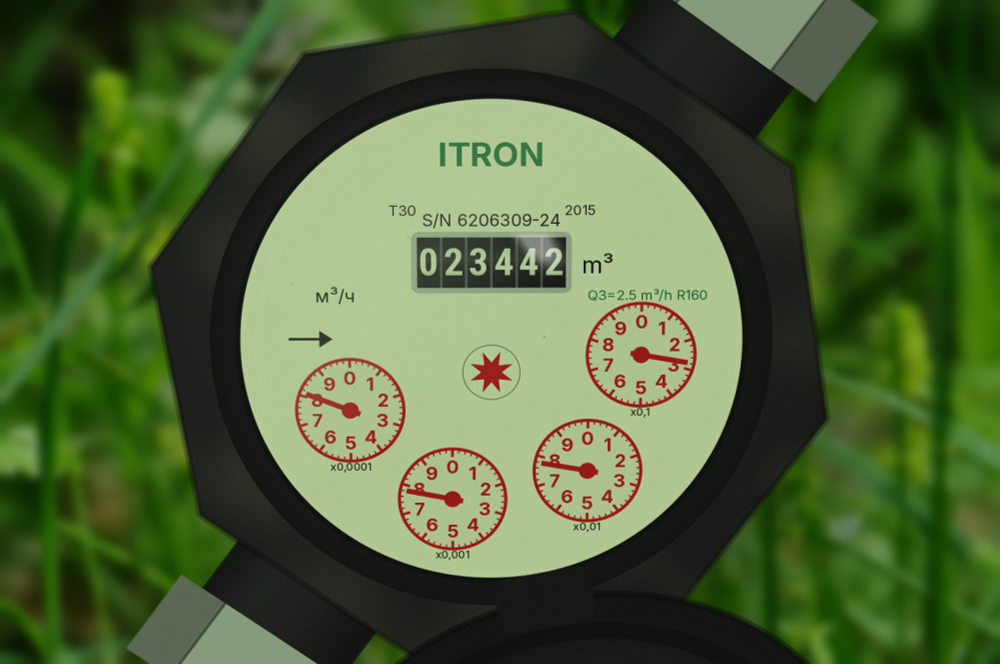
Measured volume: 23442.2778 m³
